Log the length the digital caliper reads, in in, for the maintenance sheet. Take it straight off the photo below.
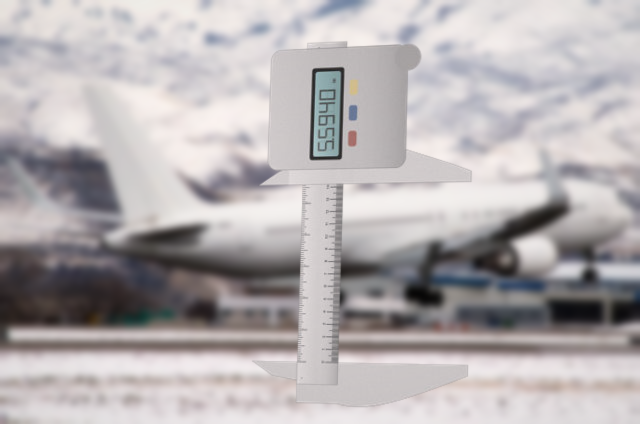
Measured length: 5.5940 in
